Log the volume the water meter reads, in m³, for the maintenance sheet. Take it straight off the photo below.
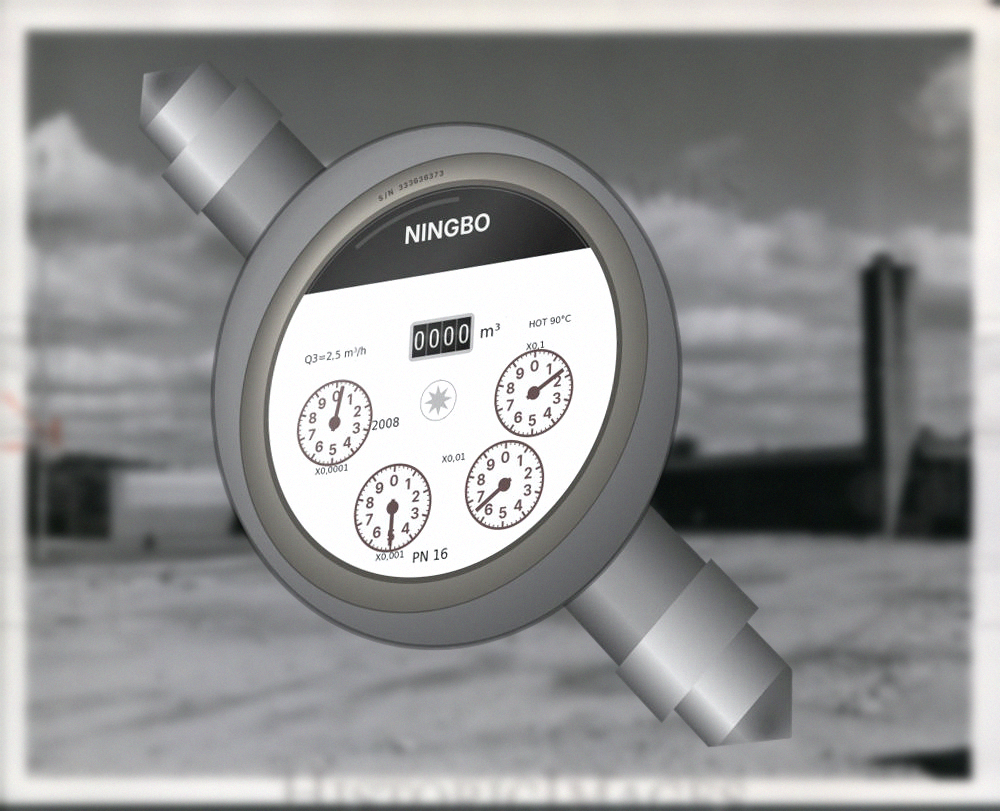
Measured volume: 0.1650 m³
